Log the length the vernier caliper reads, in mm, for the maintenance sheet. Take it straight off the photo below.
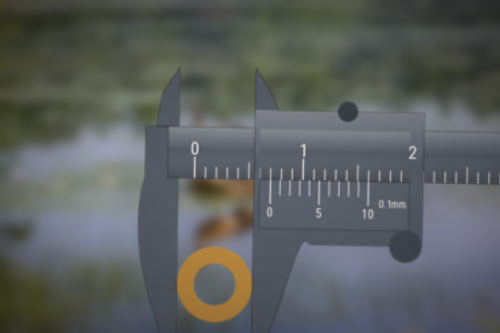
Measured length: 7.0 mm
